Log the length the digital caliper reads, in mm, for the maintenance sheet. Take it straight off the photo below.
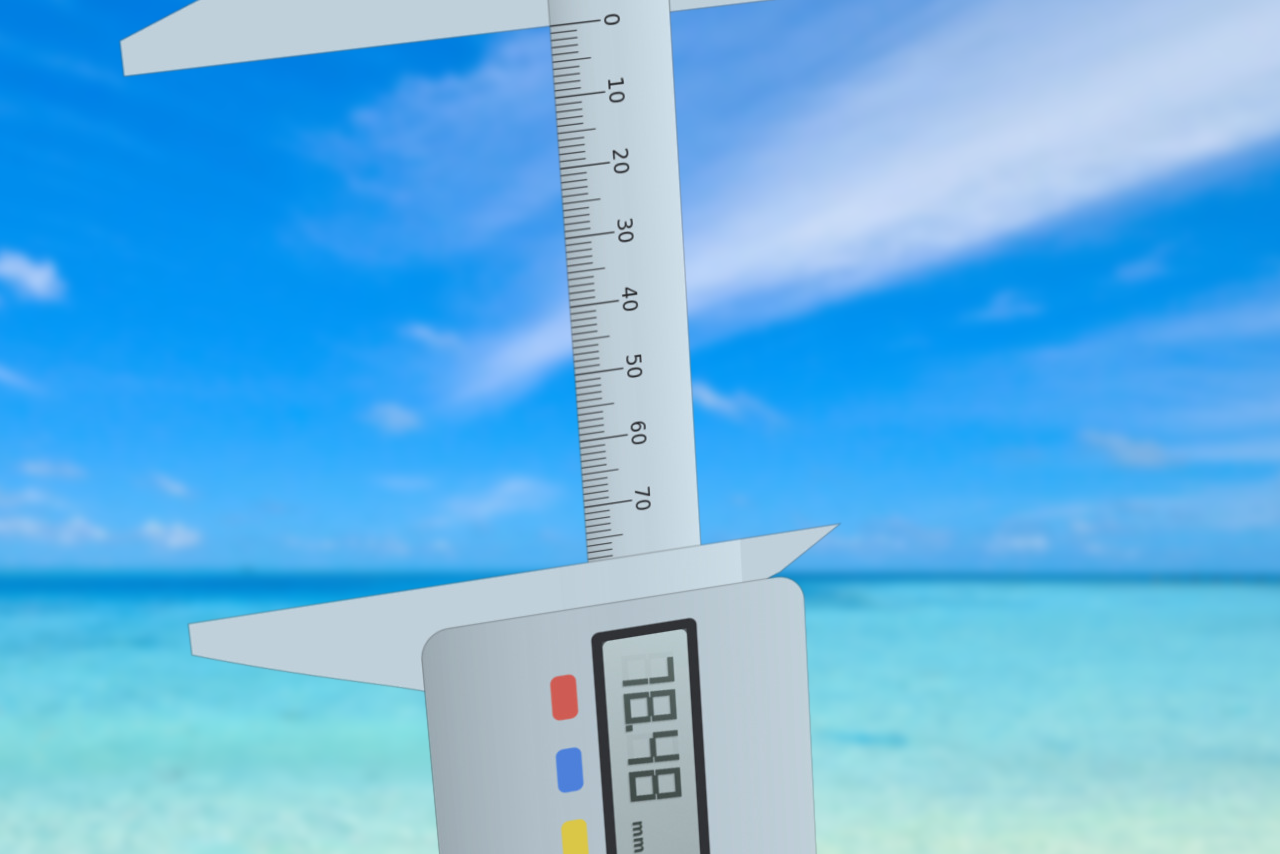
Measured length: 78.48 mm
